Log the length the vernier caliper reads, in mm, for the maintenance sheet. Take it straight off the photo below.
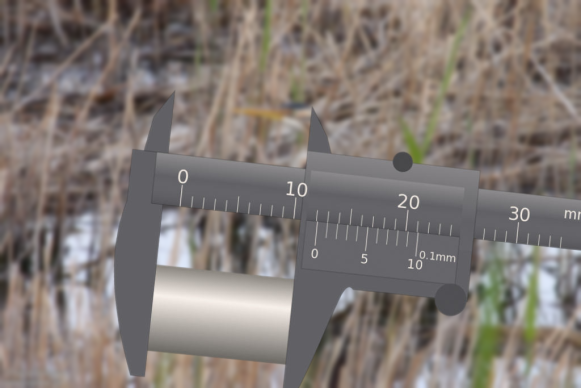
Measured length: 12.1 mm
